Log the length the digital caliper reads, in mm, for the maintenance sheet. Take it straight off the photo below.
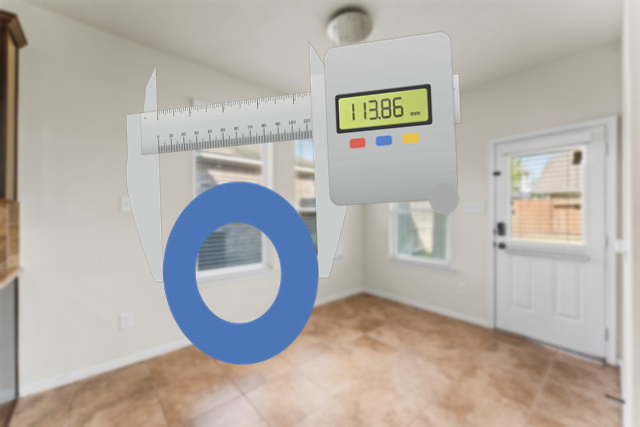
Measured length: 113.86 mm
